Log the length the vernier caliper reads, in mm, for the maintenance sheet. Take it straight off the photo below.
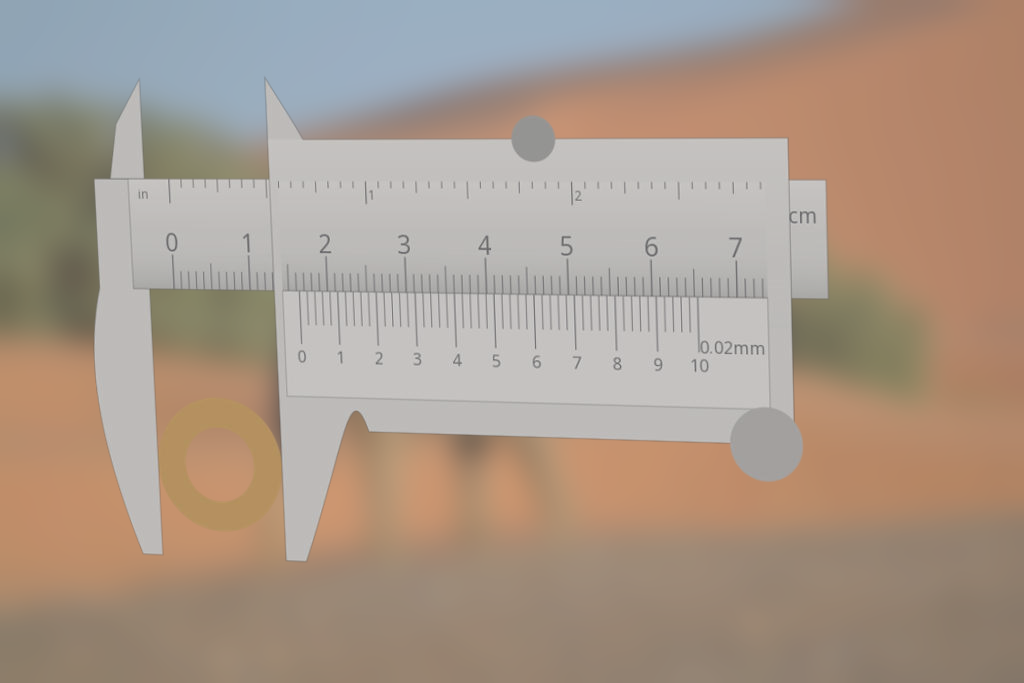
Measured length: 16.4 mm
